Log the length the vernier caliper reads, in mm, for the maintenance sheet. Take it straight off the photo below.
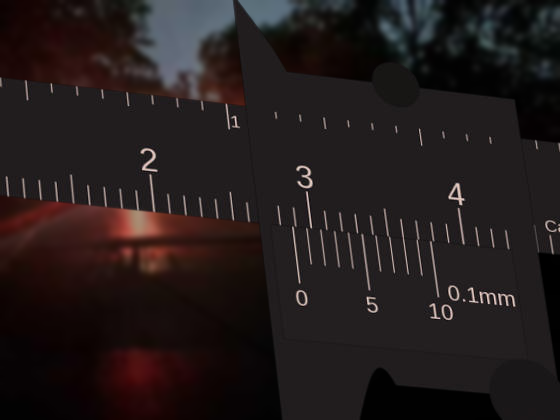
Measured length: 28.8 mm
